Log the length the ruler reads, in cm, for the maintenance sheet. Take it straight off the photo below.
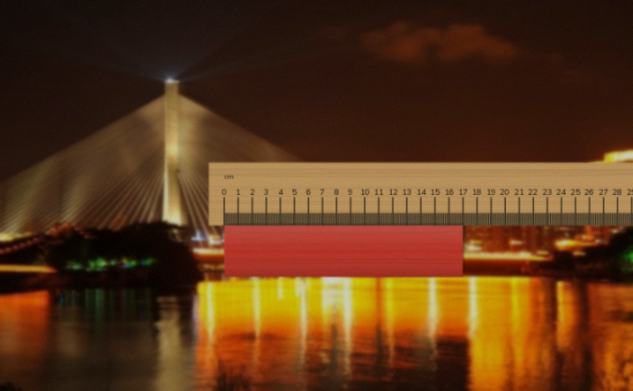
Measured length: 17 cm
